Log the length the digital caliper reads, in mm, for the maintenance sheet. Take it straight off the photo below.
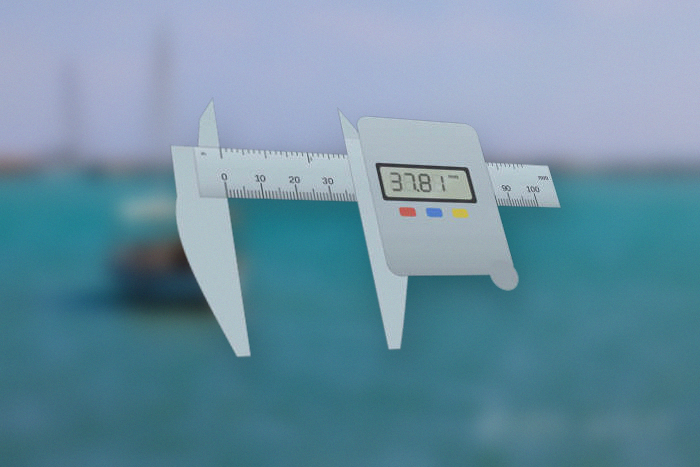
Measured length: 37.81 mm
